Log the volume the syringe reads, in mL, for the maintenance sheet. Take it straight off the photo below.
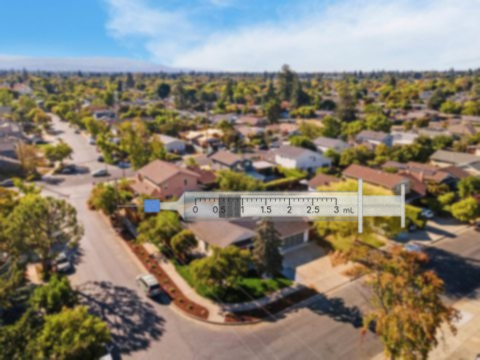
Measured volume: 0.5 mL
